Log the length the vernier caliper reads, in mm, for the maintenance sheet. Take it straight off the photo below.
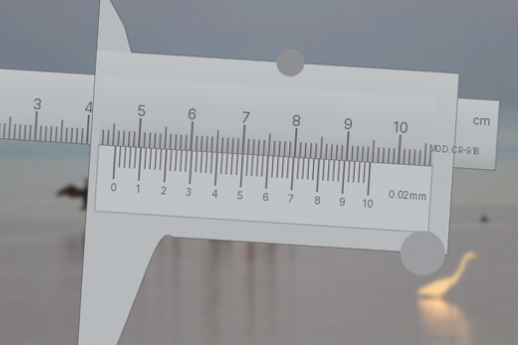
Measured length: 45.5 mm
